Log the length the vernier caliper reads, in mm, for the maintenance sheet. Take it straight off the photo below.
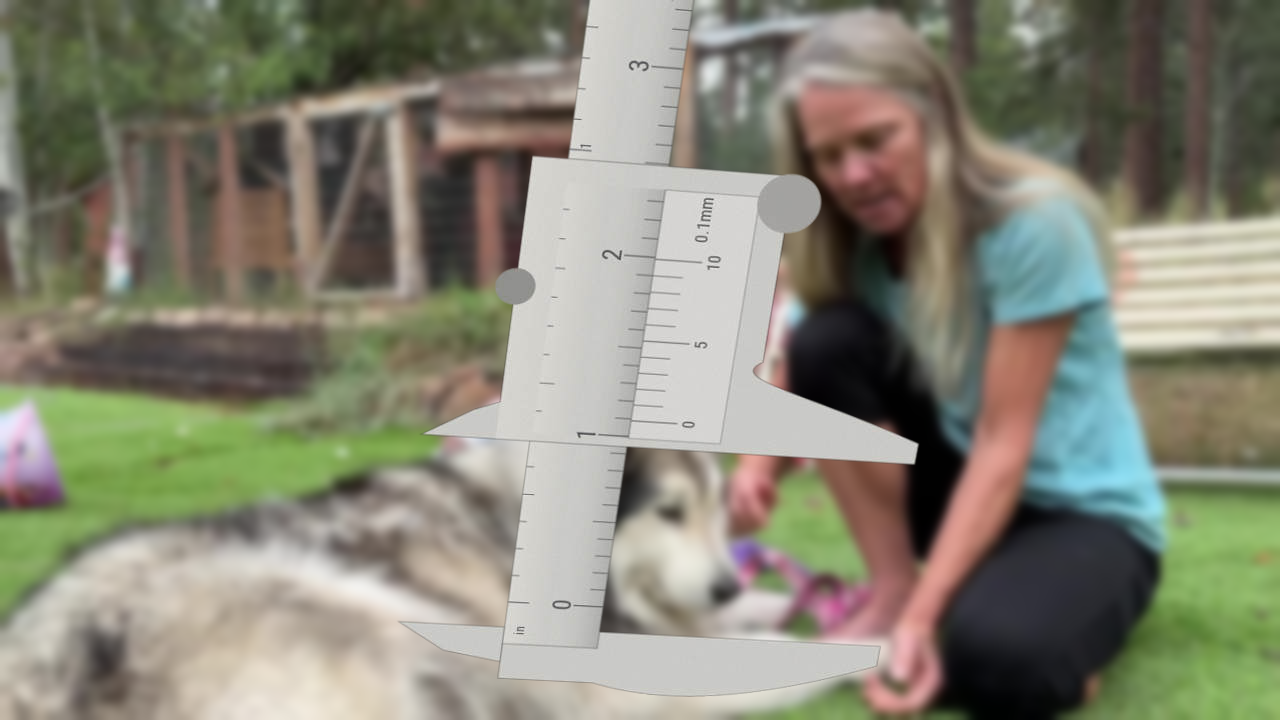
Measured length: 10.9 mm
